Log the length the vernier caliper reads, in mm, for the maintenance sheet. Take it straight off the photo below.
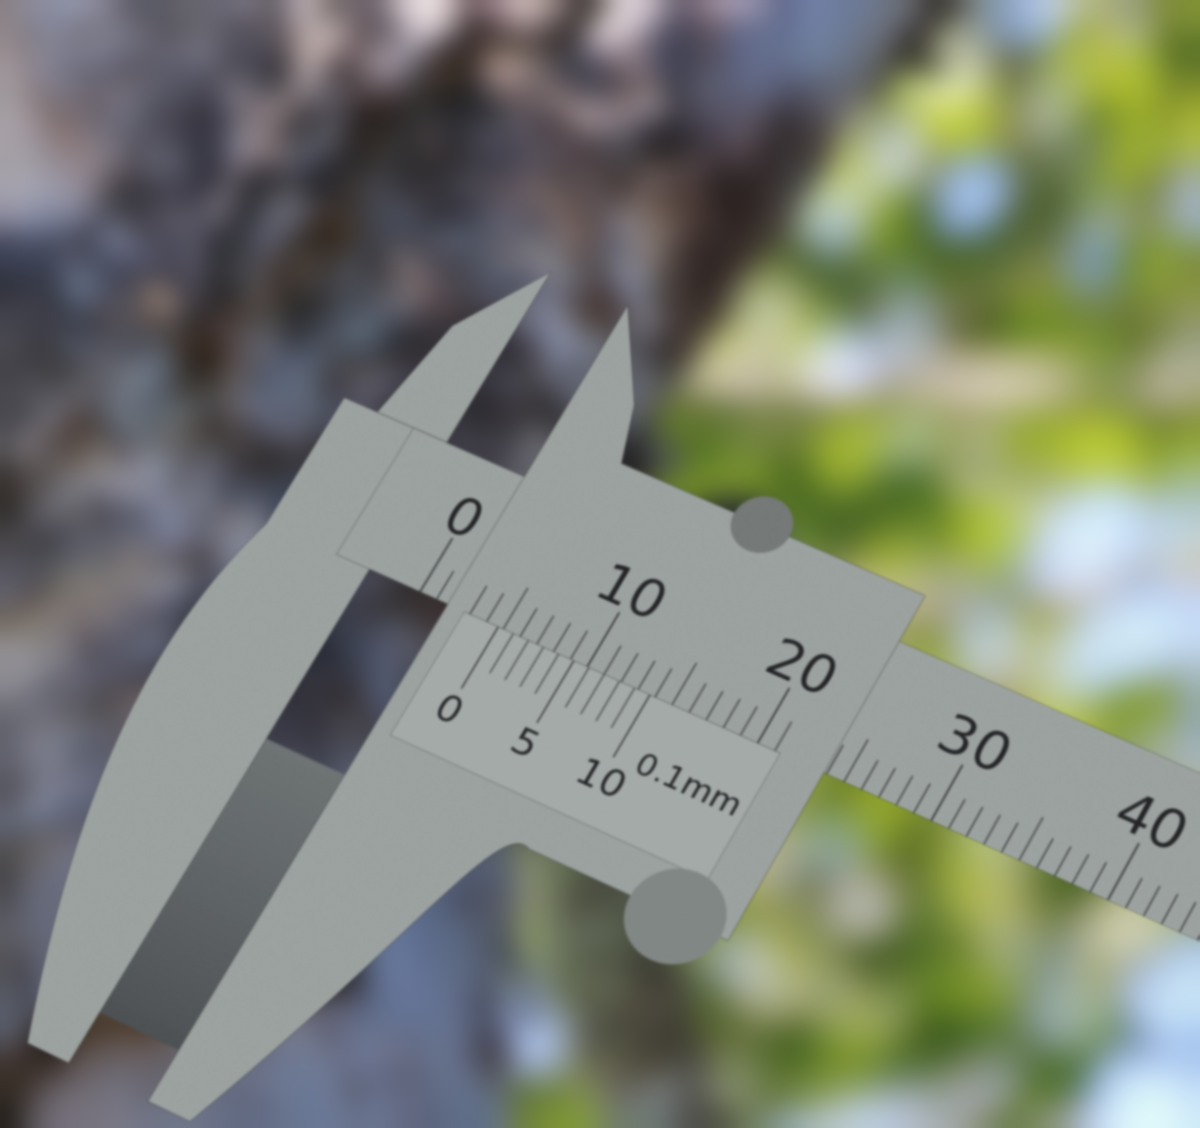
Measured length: 4.7 mm
